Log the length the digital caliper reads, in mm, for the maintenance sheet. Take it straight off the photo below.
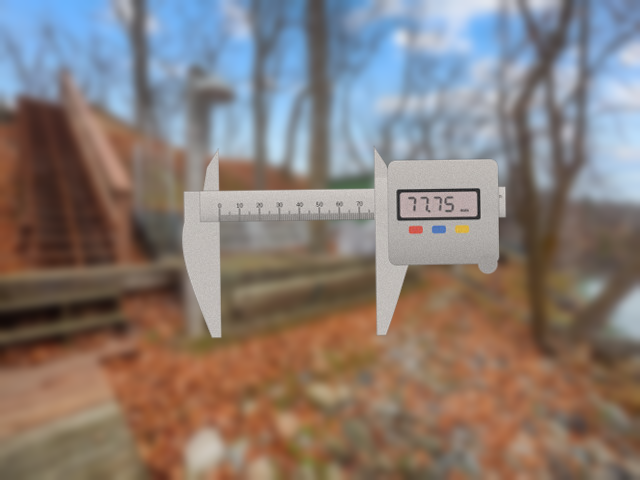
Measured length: 77.75 mm
